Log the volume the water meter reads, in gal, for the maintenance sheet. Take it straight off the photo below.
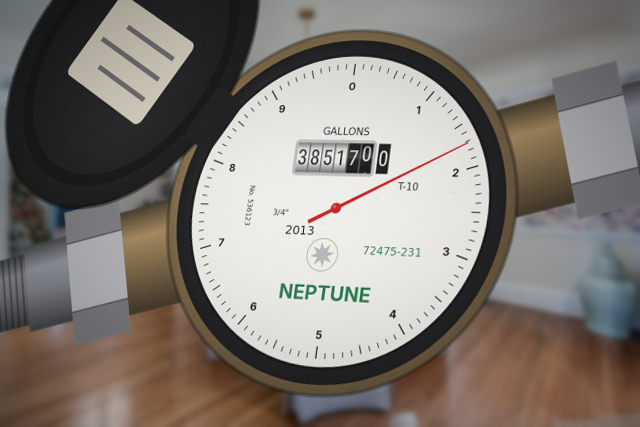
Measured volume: 3851701.7 gal
